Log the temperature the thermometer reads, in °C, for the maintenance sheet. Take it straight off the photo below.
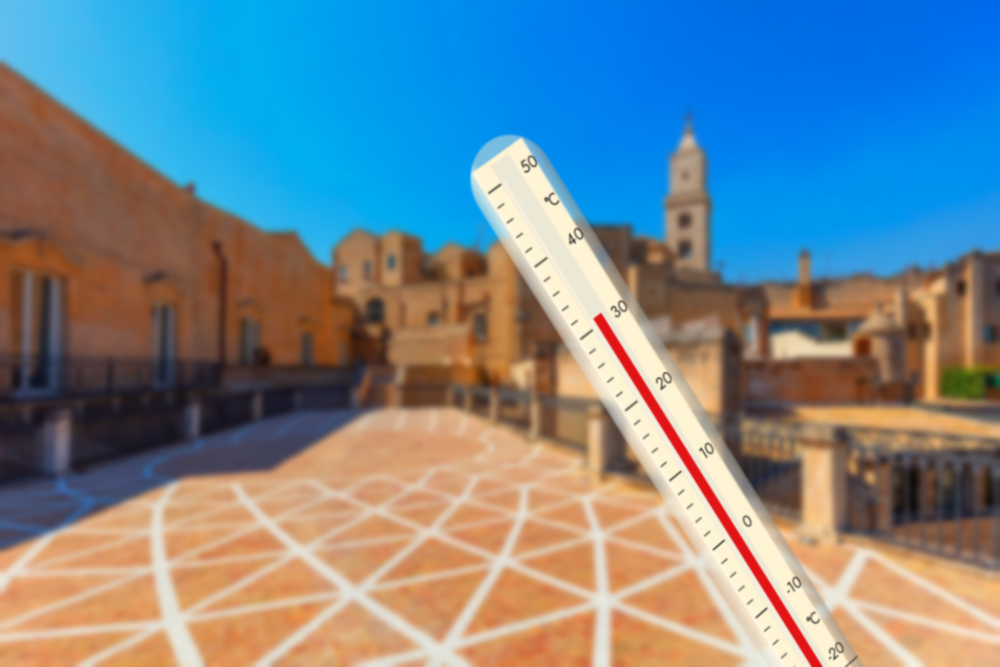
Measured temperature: 31 °C
